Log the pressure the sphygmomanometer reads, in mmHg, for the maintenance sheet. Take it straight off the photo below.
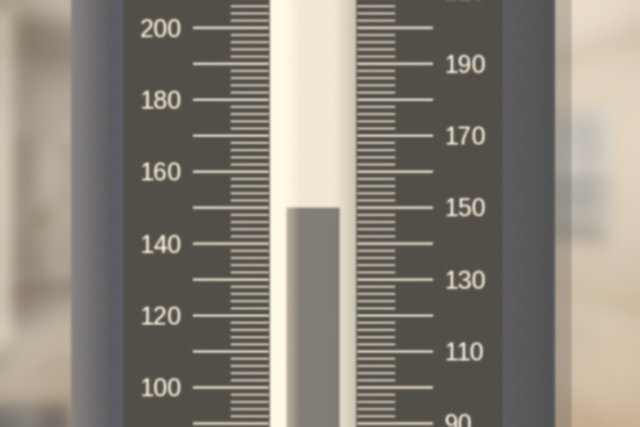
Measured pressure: 150 mmHg
